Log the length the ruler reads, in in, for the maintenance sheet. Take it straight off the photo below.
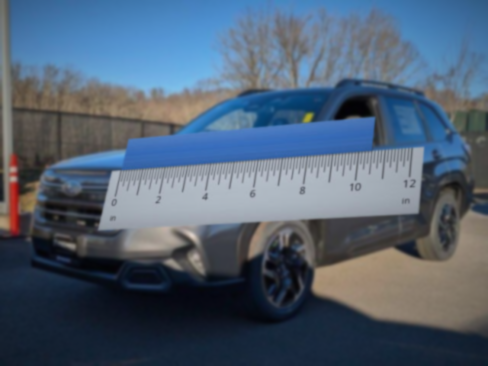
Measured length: 10.5 in
